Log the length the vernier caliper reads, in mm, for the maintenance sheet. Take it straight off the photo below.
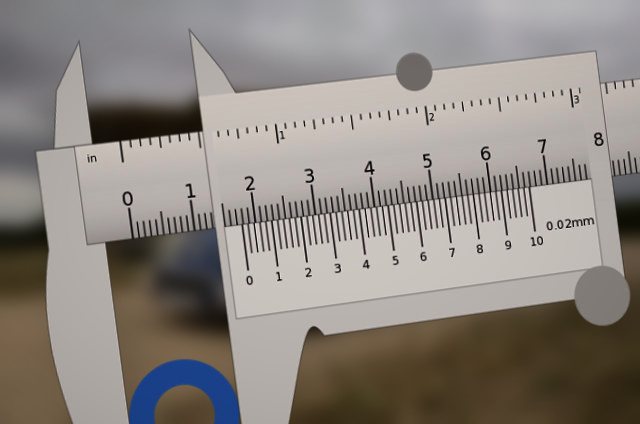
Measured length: 17.8 mm
